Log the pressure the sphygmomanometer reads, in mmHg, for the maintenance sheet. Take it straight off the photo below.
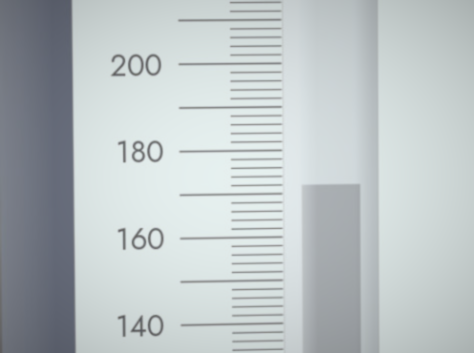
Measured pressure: 172 mmHg
